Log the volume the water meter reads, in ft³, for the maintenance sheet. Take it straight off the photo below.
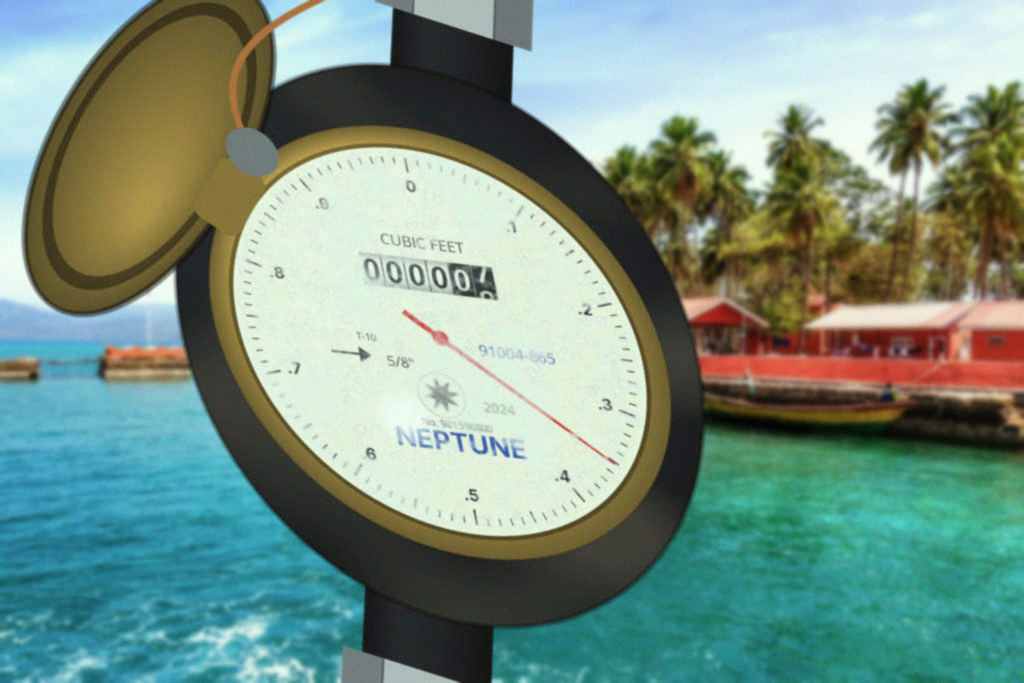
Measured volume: 7.35 ft³
